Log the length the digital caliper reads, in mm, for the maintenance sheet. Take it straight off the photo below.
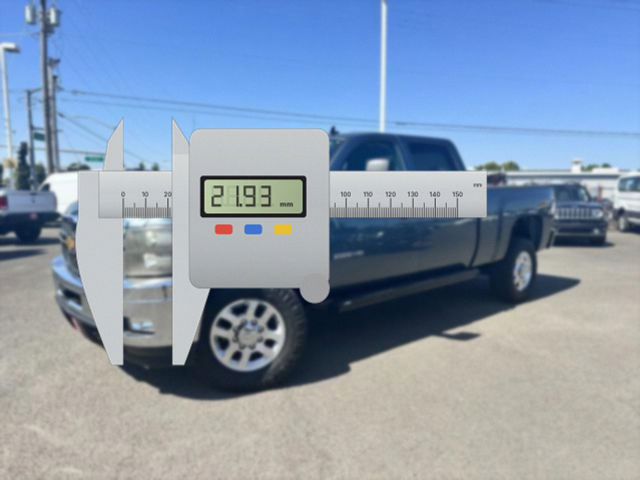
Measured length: 21.93 mm
